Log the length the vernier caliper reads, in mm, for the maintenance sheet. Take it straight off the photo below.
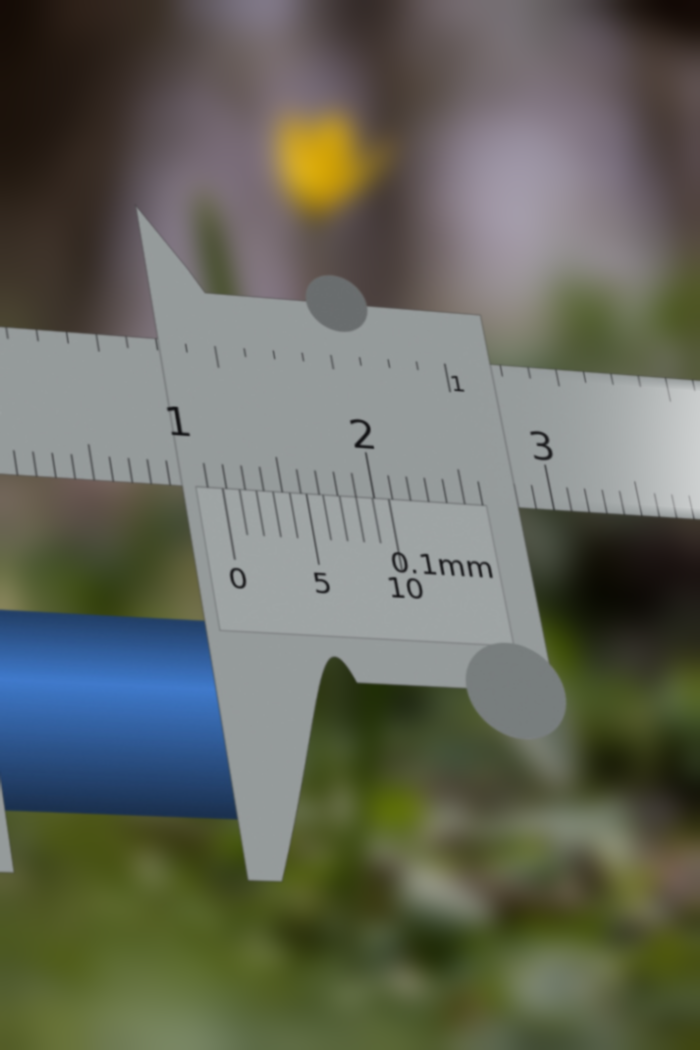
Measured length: 11.8 mm
